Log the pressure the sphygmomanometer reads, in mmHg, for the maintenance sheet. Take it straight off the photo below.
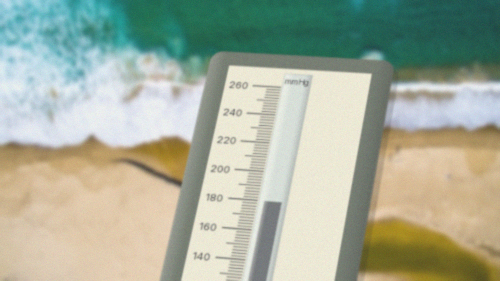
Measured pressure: 180 mmHg
